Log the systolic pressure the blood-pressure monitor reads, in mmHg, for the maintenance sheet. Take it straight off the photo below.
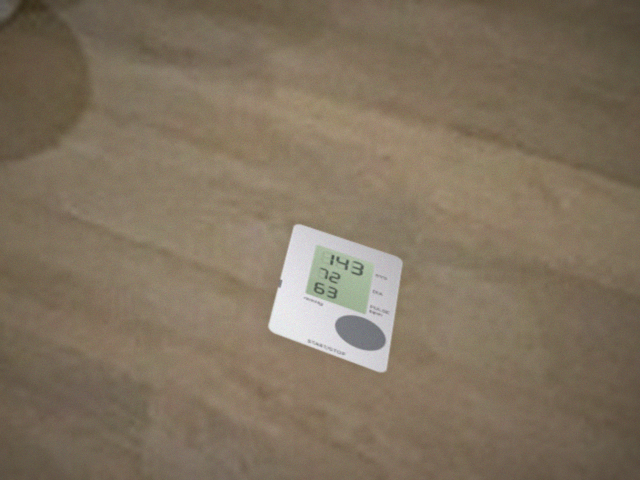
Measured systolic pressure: 143 mmHg
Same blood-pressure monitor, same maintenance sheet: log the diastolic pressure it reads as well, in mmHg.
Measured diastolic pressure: 72 mmHg
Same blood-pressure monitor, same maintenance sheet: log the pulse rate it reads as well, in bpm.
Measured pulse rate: 63 bpm
